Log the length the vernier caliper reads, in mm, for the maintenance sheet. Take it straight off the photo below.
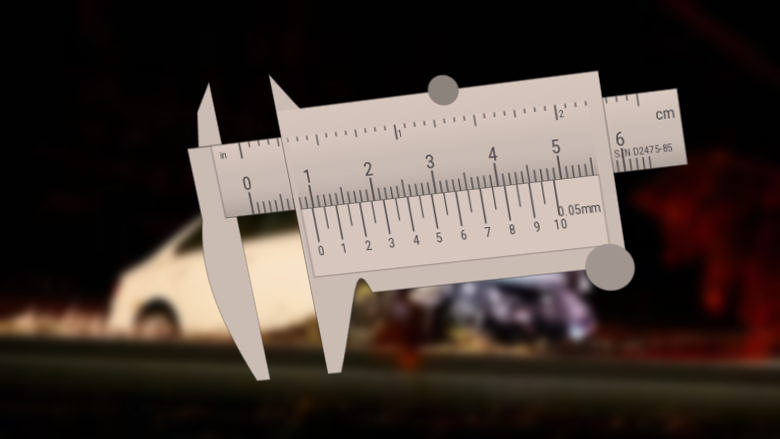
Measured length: 9.8 mm
